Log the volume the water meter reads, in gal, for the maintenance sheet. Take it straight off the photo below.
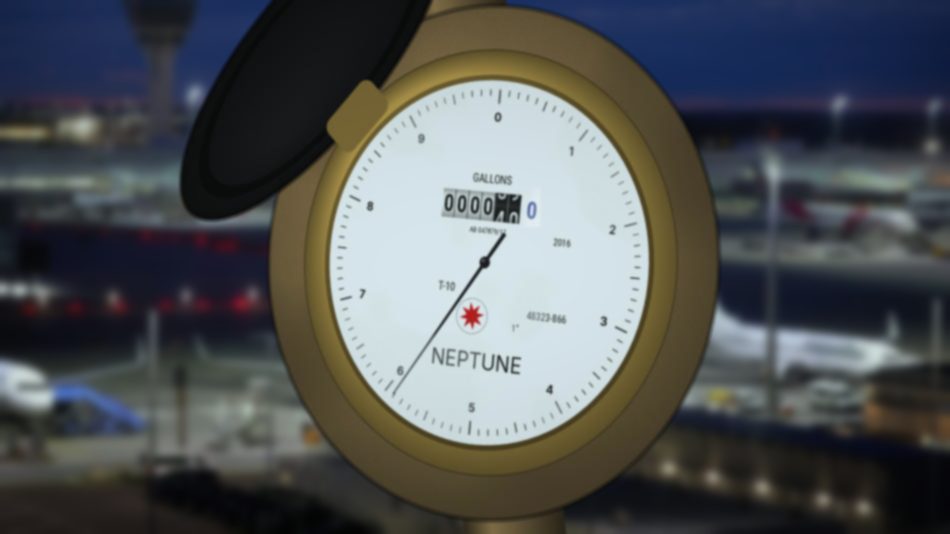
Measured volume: 395.9 gal
